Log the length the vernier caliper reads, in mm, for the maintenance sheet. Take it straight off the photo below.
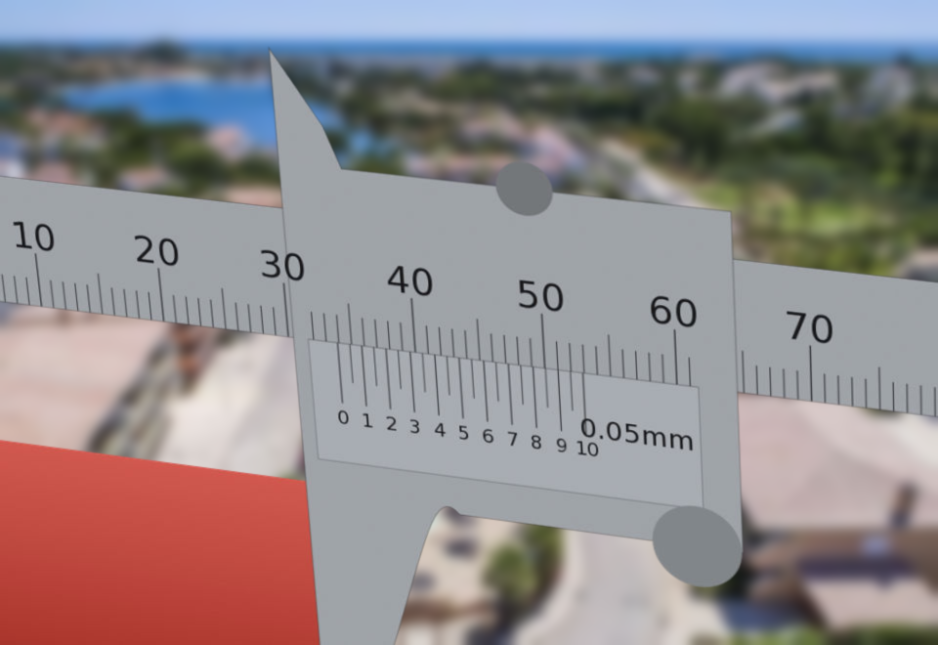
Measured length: 33.9 mm
